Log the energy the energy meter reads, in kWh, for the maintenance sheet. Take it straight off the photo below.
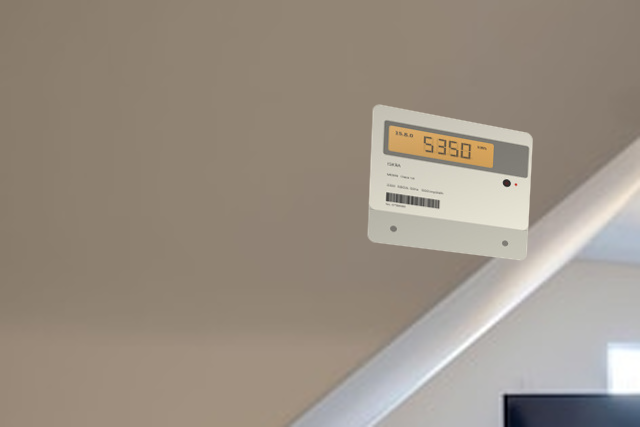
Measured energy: 5350 kWh
